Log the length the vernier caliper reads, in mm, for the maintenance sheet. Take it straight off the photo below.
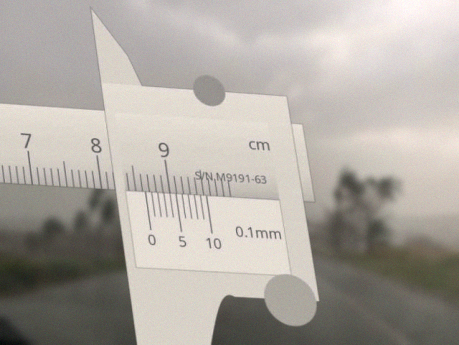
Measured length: 86.4 mm
